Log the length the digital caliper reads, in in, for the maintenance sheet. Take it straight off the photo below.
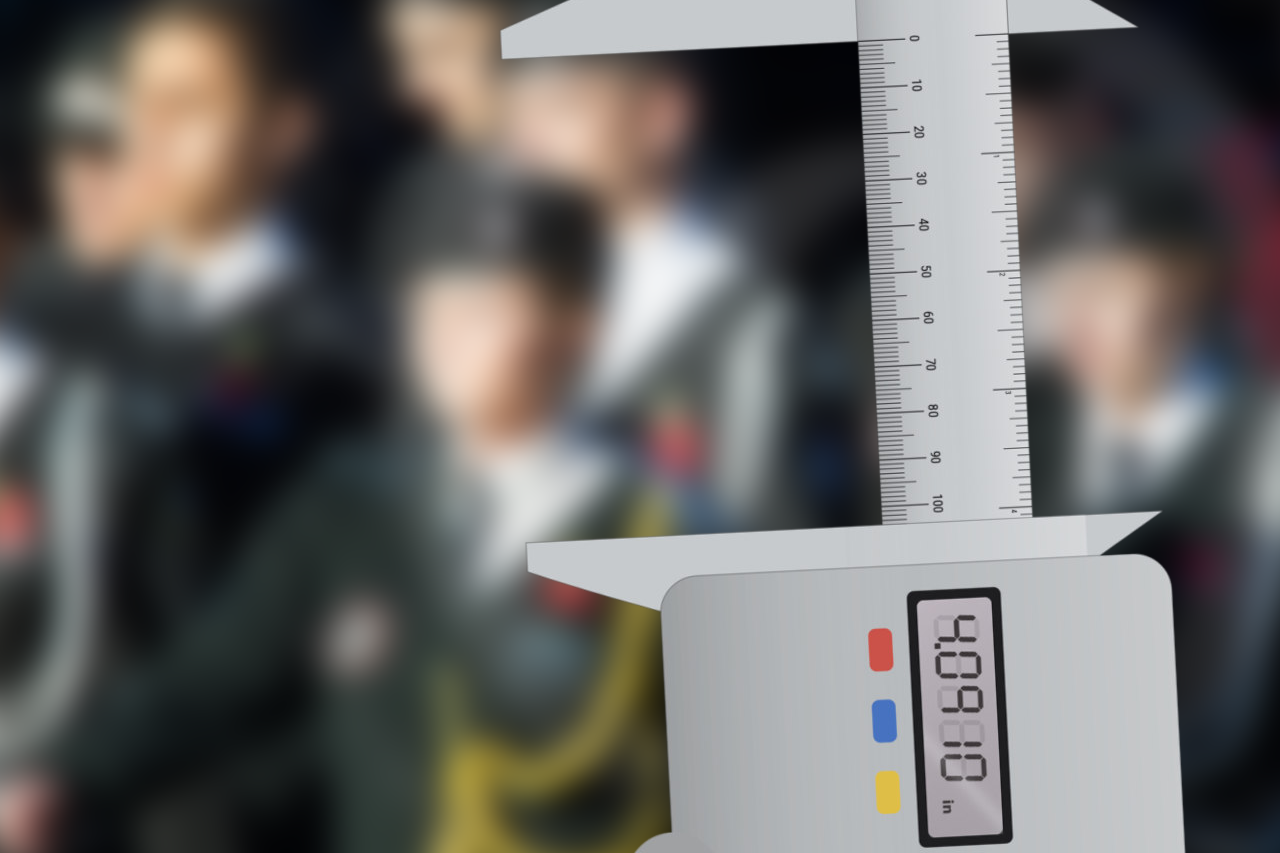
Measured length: 4.0910 in
